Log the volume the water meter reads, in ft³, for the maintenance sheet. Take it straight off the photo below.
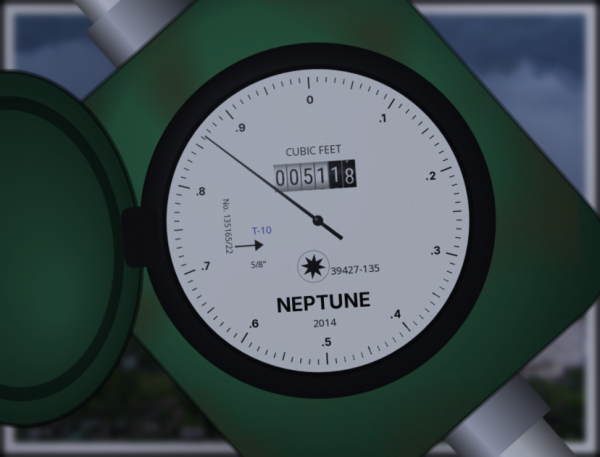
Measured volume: 5117.86 ft³
